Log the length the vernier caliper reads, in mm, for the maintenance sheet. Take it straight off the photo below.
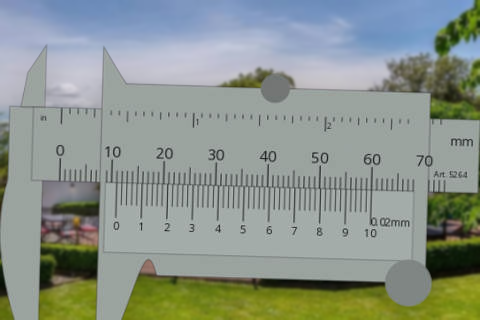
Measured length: 11.0 mm
